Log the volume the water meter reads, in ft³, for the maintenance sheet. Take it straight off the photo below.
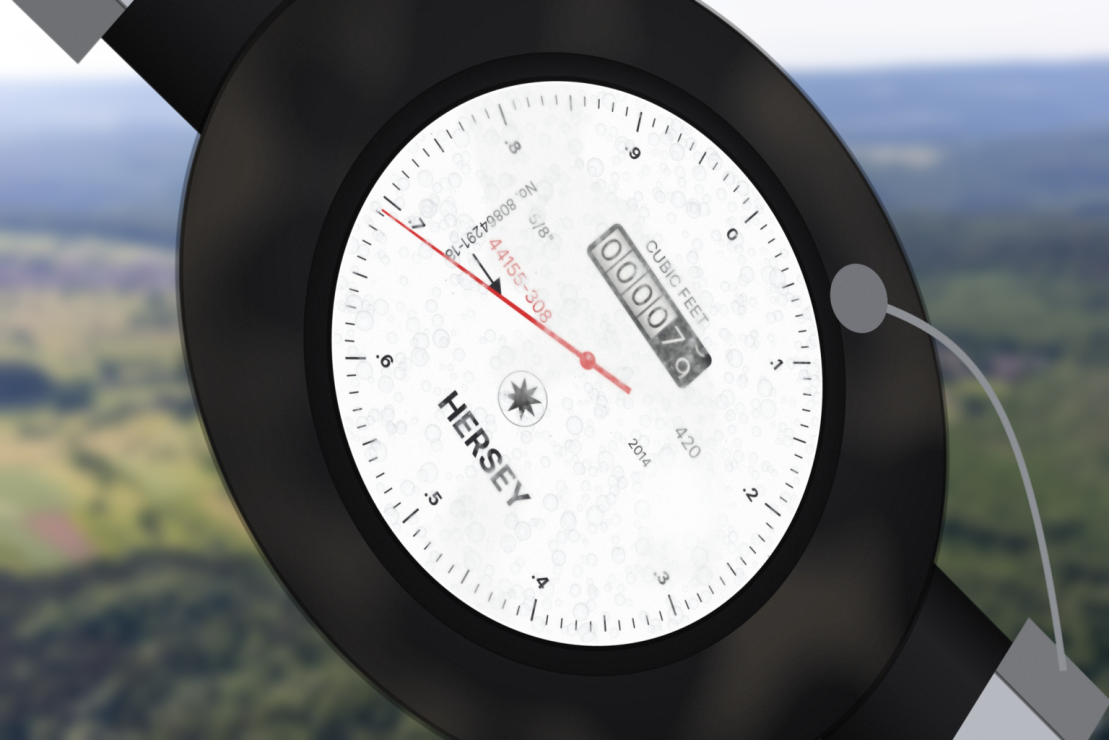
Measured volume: 78.69 ft³
